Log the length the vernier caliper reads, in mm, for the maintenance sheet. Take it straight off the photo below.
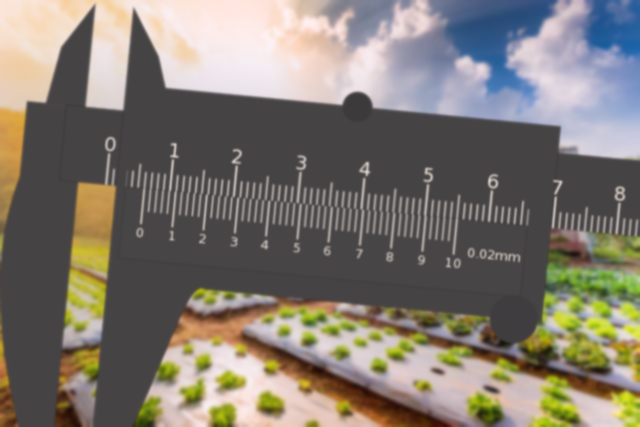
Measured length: 6.0 mm
